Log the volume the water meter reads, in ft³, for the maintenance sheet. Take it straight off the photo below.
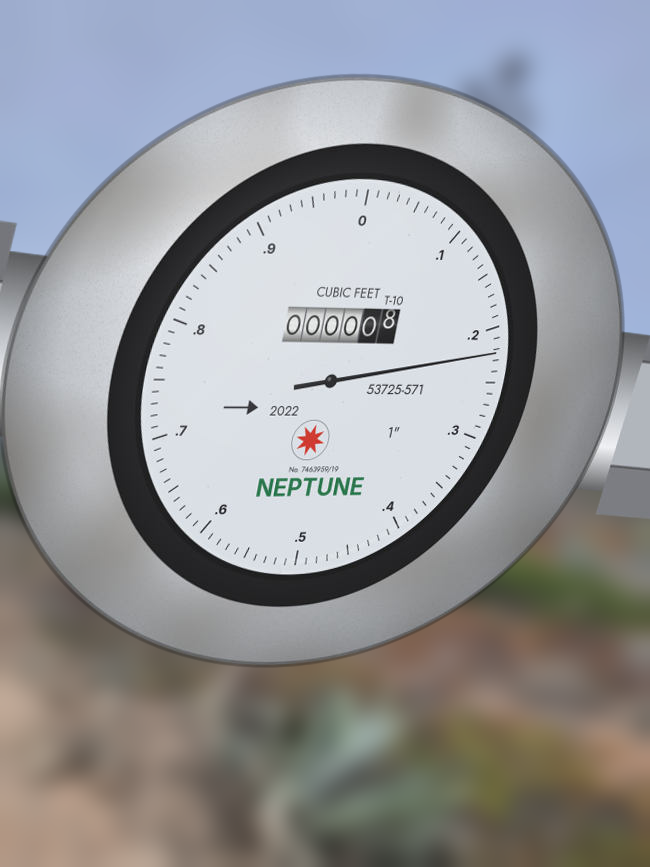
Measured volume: 8.22 ft³
